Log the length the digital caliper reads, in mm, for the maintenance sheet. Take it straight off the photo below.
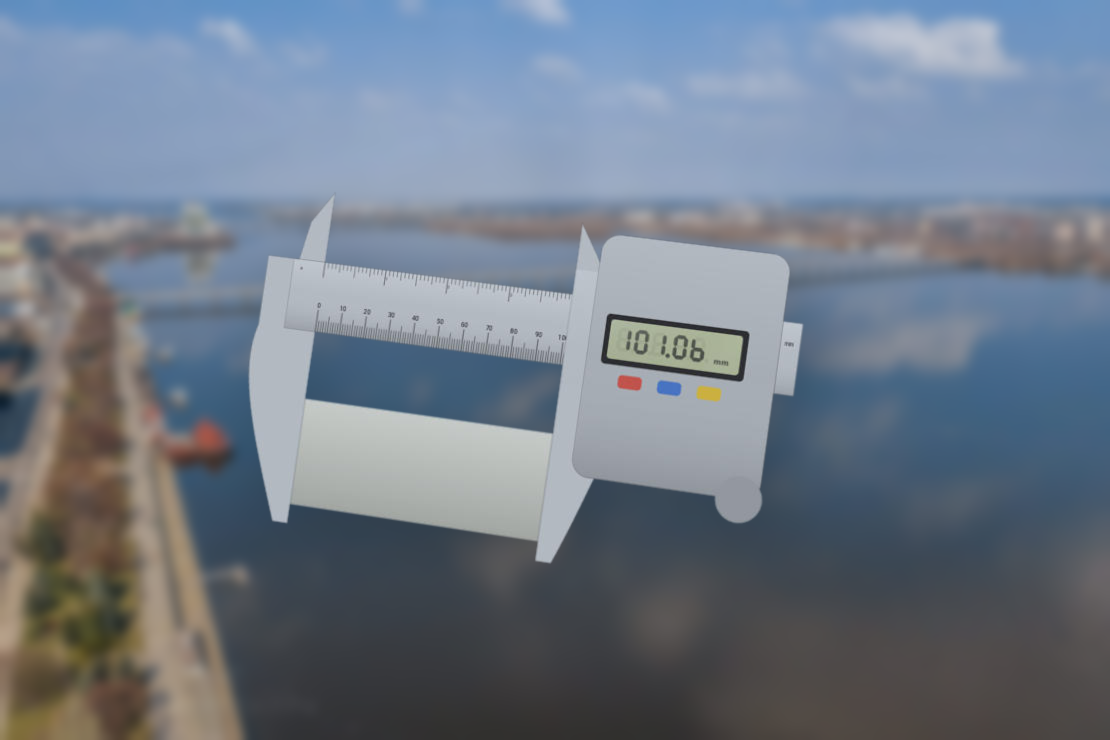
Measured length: 101.06 mm
